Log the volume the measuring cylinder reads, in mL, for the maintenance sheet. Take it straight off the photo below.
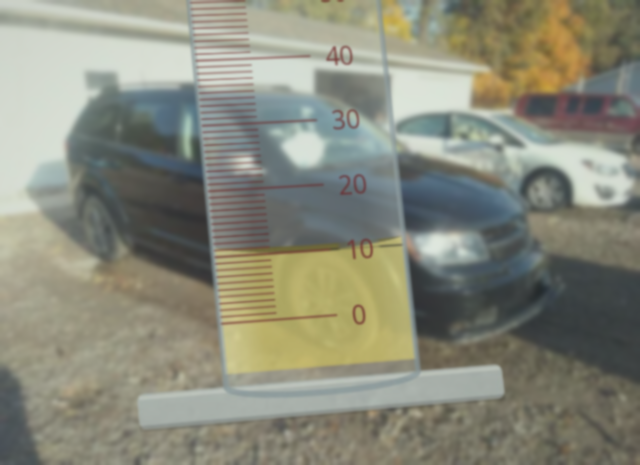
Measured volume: 10 mL
